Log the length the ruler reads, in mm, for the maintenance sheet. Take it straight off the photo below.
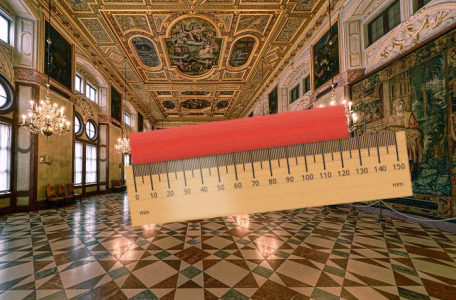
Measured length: 125 mm
